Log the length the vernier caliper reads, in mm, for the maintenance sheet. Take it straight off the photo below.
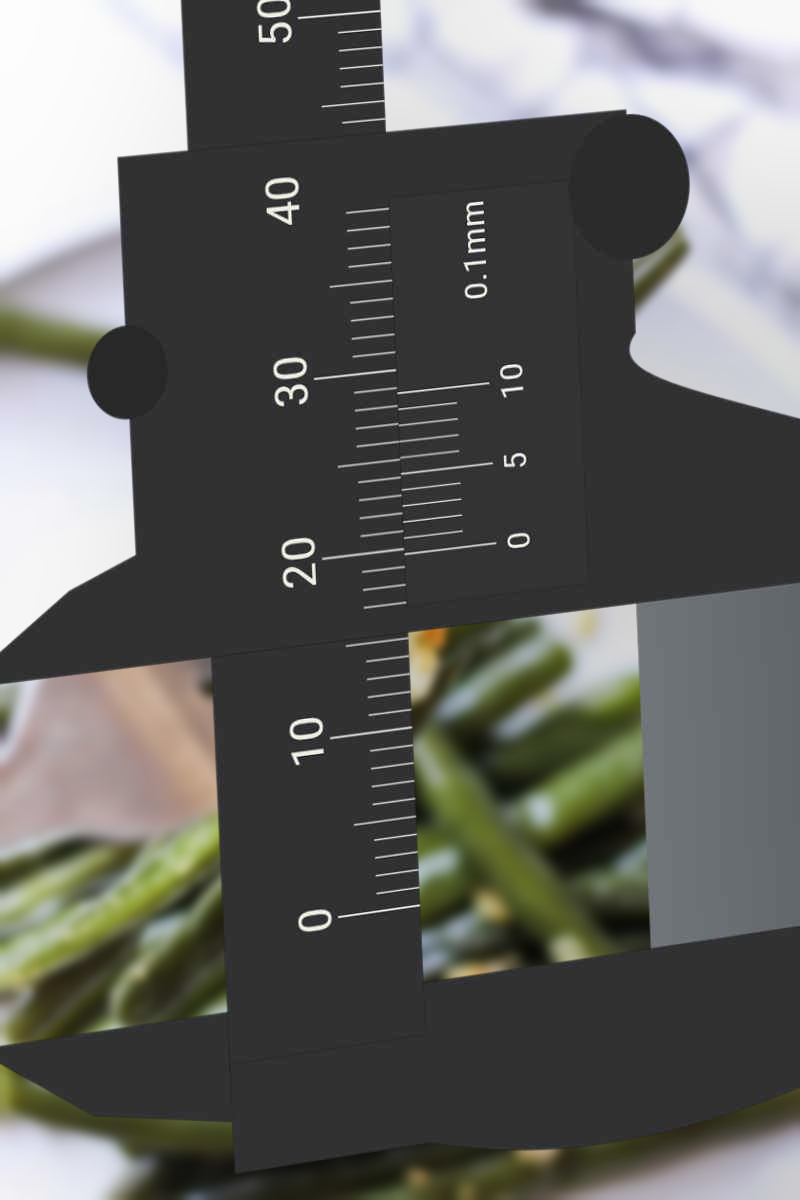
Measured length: 19.7 mm
